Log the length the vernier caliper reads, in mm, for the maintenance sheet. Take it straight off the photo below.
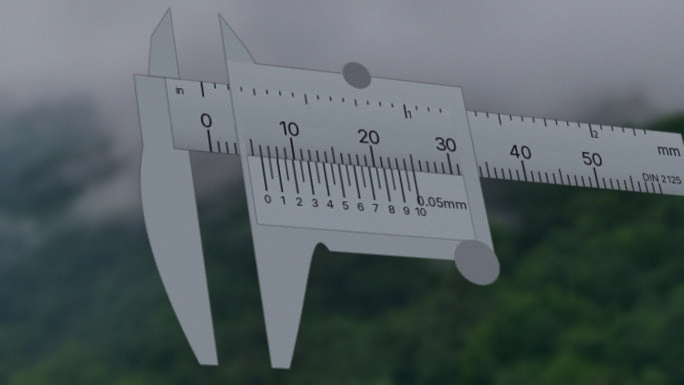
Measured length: 6.0 mm
